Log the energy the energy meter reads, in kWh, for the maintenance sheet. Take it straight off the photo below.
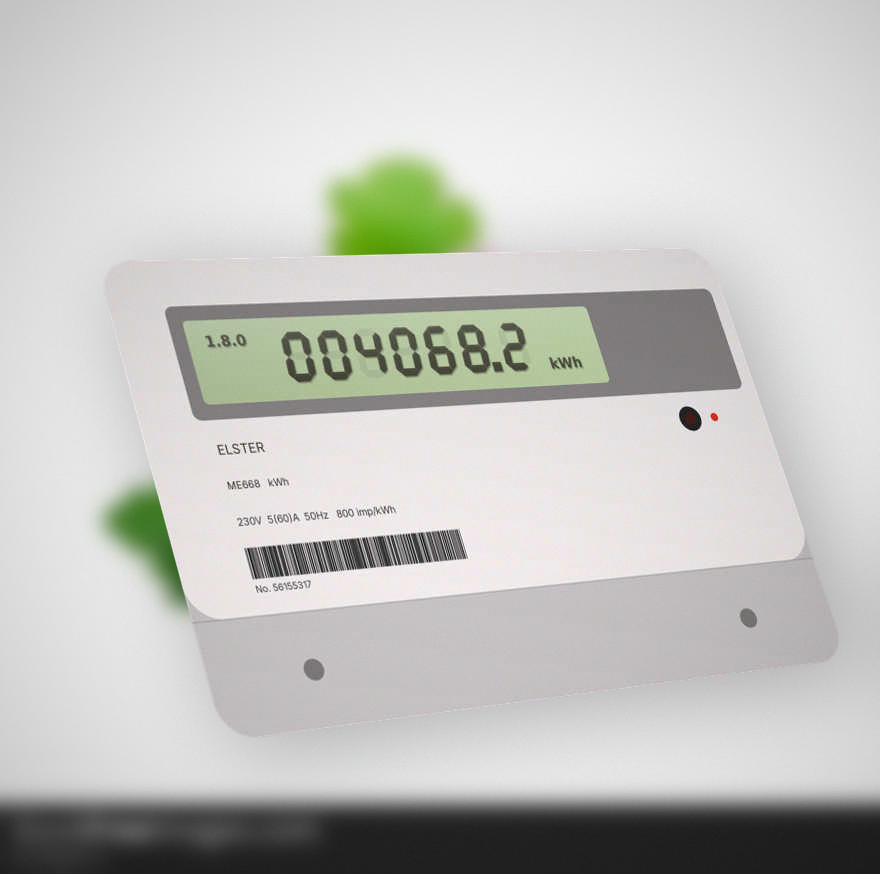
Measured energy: 4068.2 kWh
